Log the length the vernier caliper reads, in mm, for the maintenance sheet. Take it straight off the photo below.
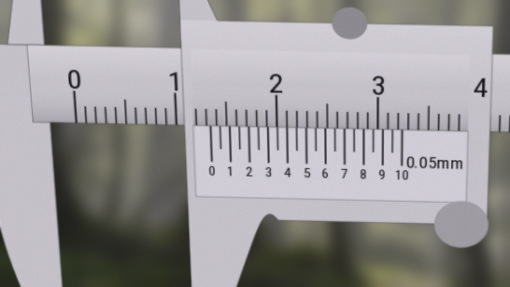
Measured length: 13.4 mm
